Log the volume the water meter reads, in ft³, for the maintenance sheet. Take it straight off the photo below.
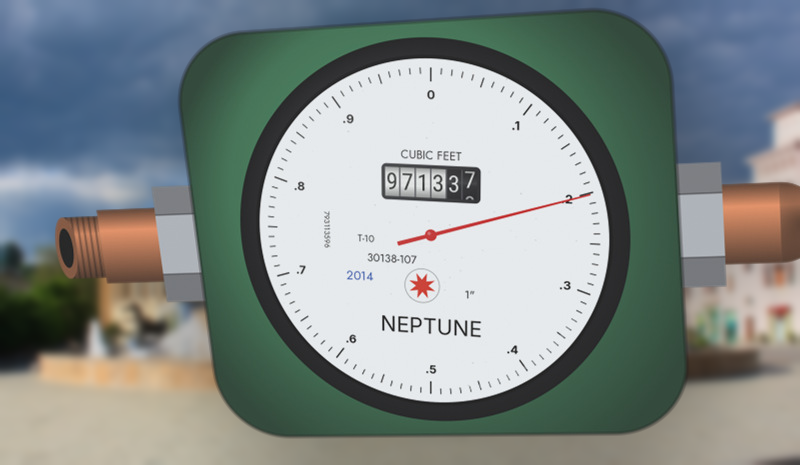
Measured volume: 971337.20 ft³
